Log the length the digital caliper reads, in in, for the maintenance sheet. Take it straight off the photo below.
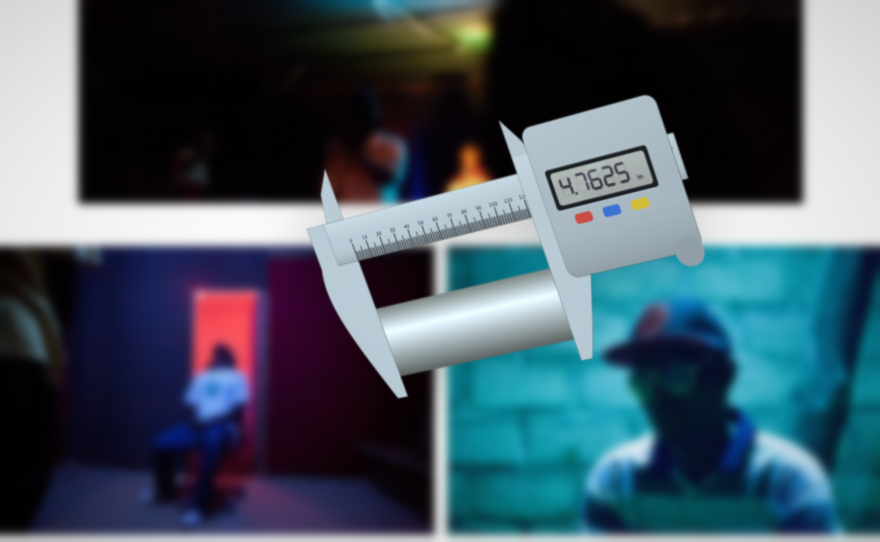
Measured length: 4.7625 in
